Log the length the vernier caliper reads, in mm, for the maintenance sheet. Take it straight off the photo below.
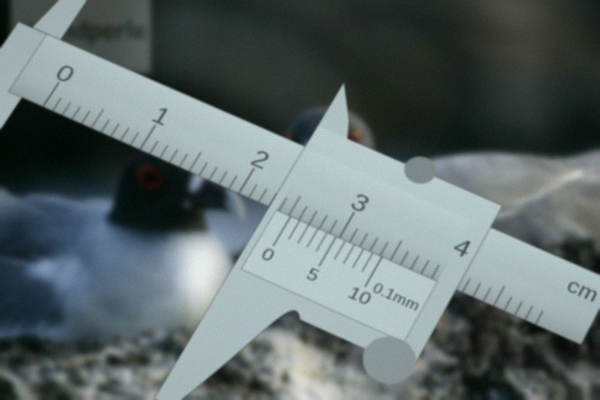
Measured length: 25.2 mm
